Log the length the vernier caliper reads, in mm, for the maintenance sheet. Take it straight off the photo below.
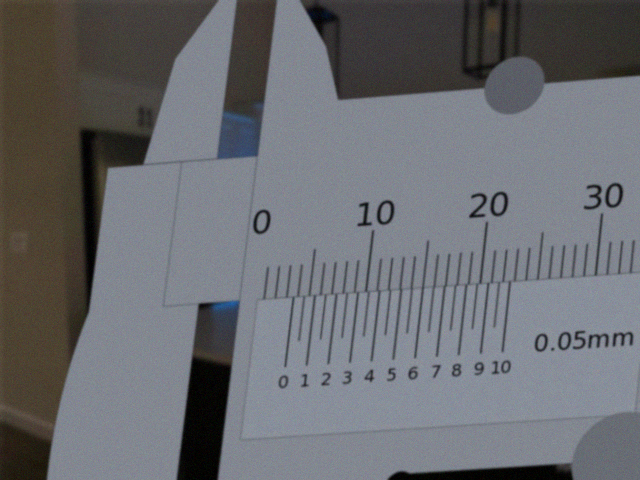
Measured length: 3.6 mm
